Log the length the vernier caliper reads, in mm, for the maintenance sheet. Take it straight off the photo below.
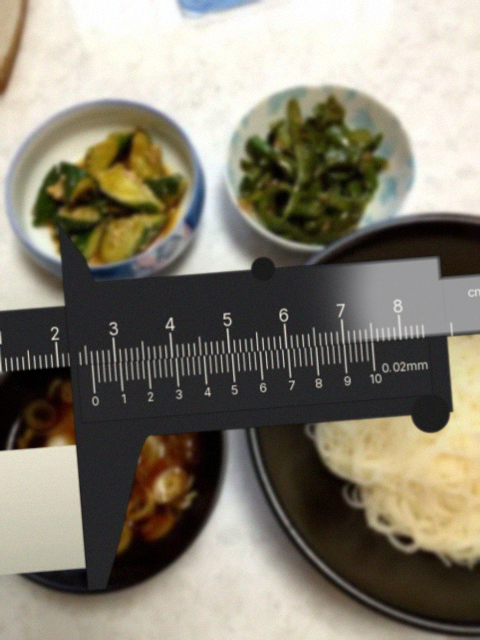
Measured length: 26.0 mm
